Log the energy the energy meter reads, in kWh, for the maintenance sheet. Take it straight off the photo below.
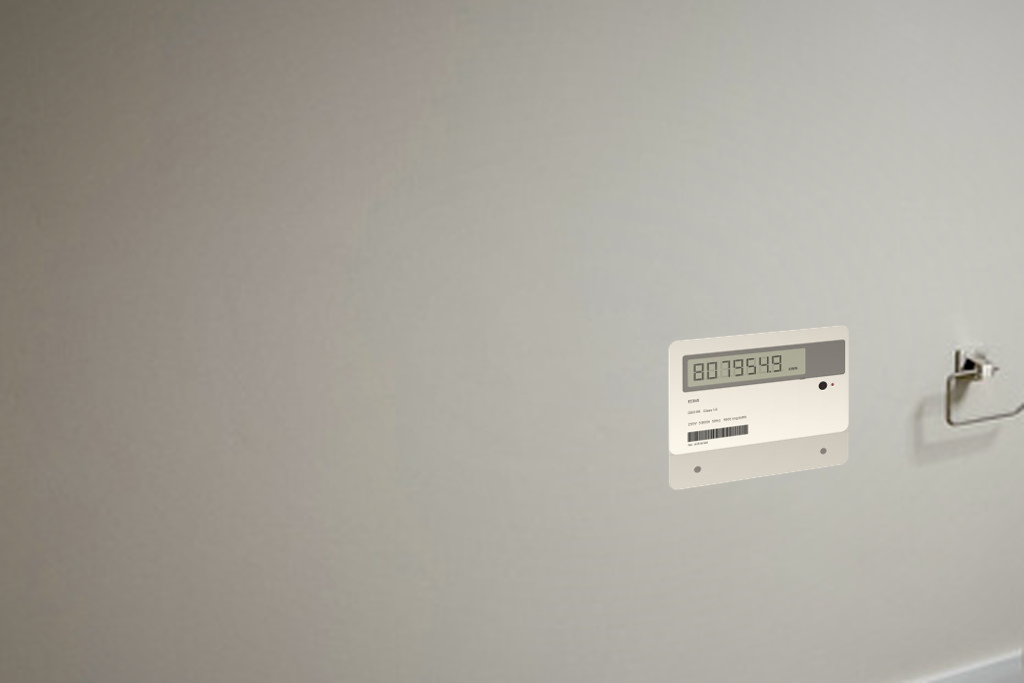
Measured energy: 807954.9 kWh
